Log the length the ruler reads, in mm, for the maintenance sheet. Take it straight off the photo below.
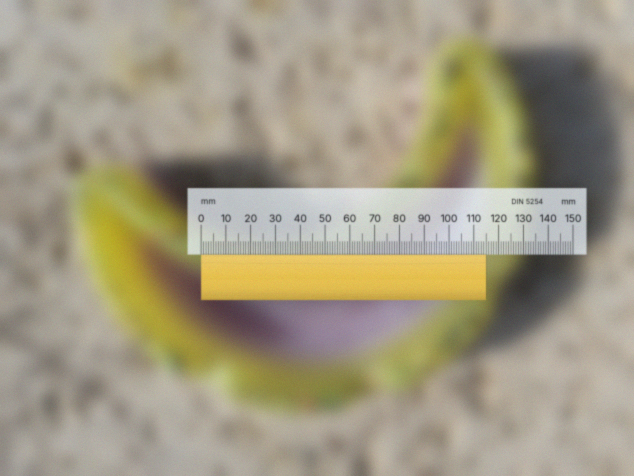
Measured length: 115 mm
